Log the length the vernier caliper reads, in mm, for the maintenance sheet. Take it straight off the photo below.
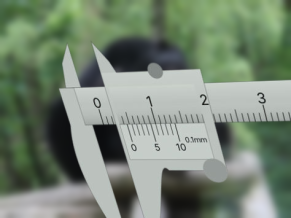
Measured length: 4.6 mm
